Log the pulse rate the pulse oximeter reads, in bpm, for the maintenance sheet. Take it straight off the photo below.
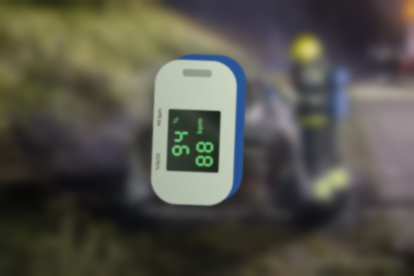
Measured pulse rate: 88 bpm
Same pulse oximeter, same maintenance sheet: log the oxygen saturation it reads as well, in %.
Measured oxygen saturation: 94 %
